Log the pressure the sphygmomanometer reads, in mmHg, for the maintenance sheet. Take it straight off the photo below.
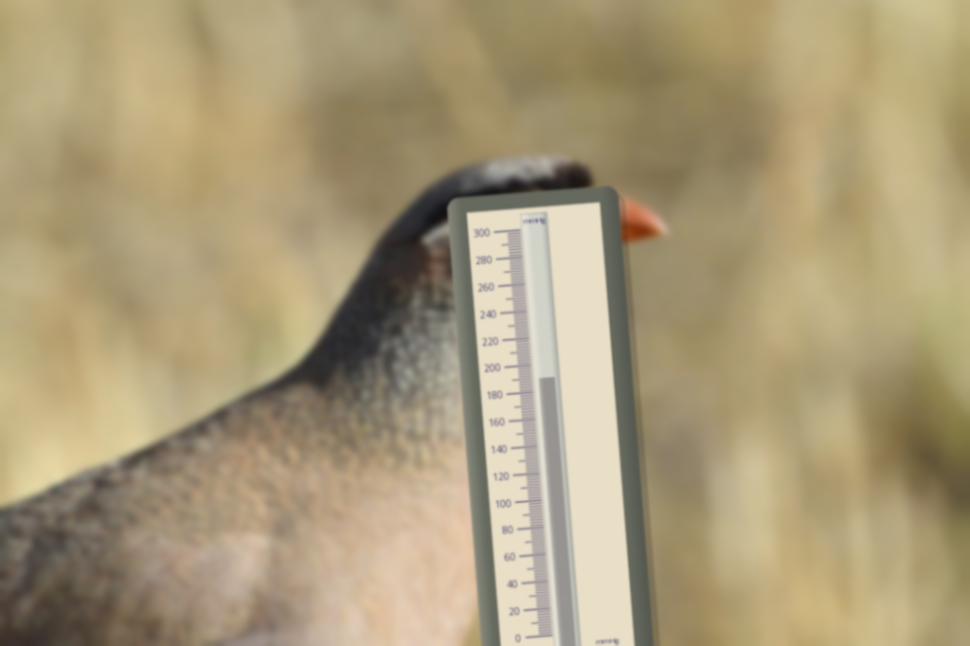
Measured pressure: 190 mmHg
